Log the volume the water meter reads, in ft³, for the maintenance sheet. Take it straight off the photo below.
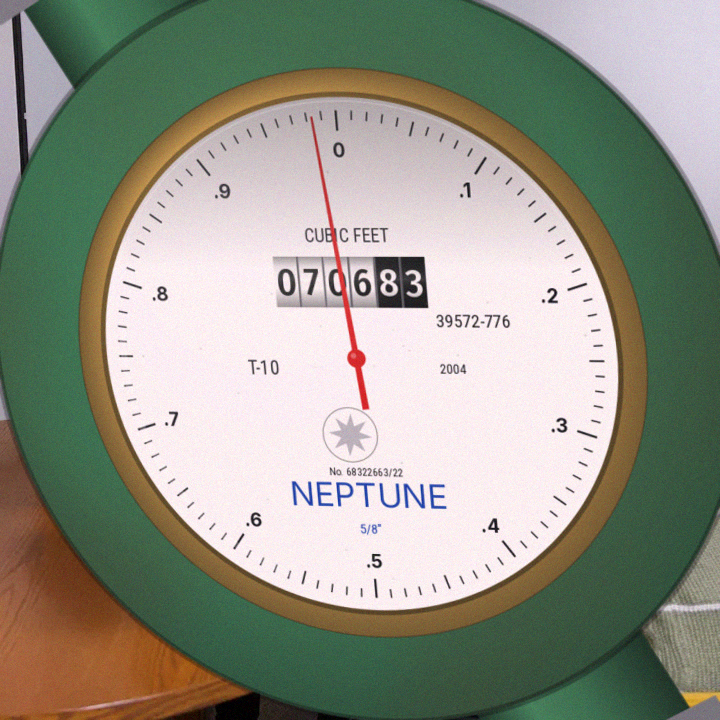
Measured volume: 70682.98 ft³
